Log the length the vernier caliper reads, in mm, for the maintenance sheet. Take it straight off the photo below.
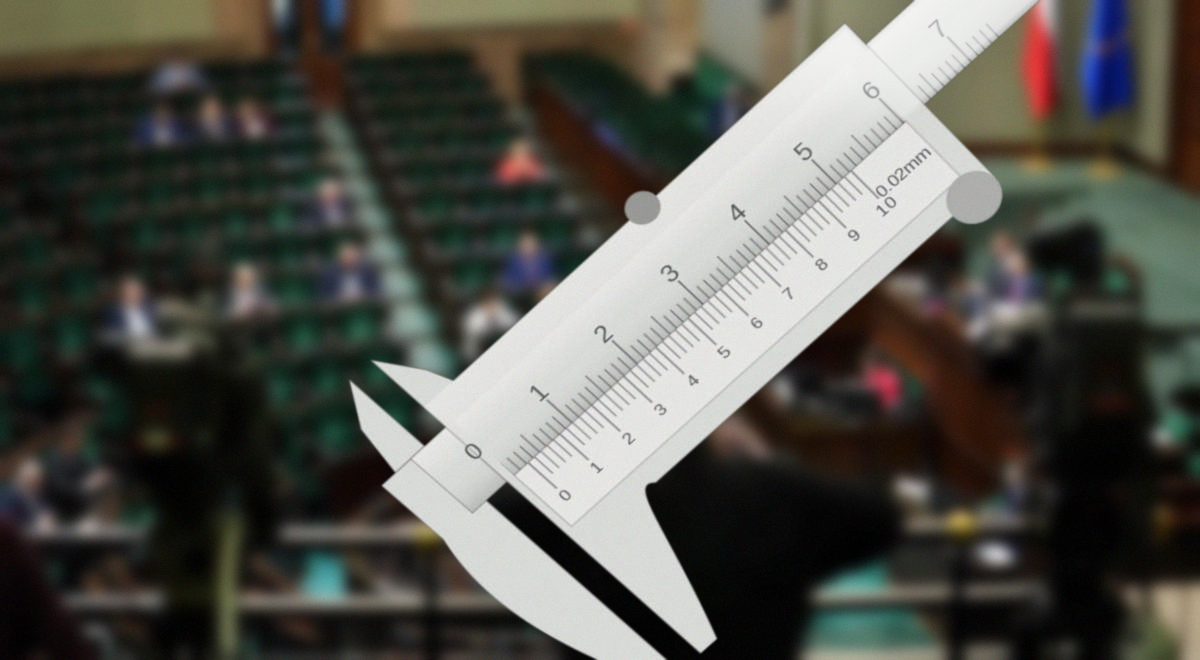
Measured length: 3.2 mm
